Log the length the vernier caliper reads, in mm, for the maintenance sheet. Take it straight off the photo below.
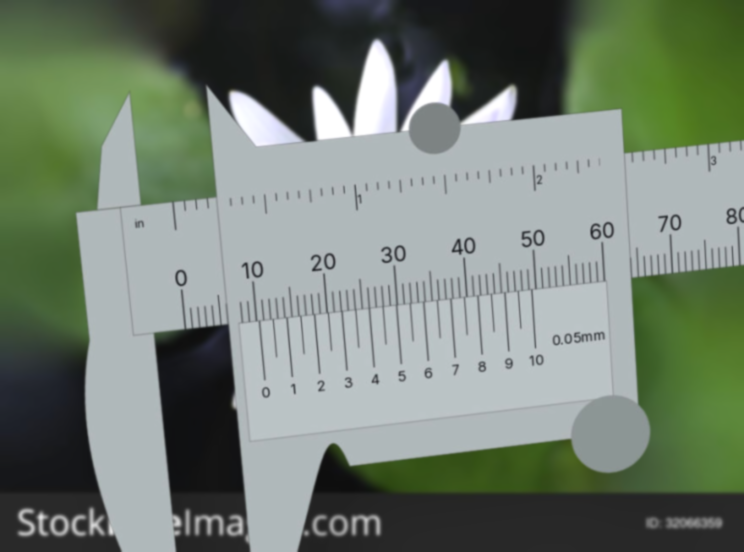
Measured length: 10.4 mm
